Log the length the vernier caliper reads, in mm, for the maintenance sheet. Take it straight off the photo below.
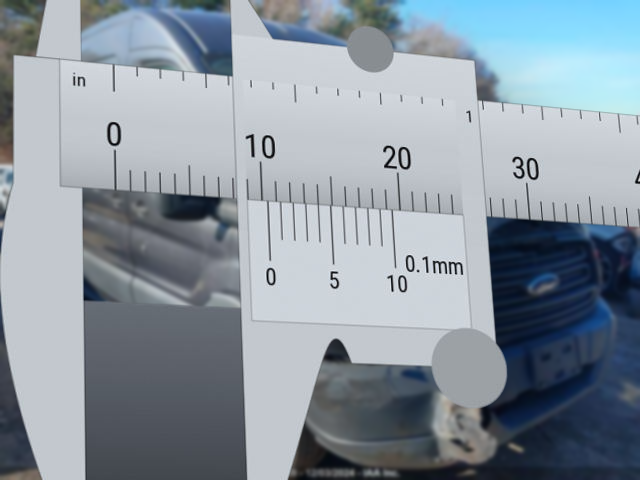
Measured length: 10.4 mm
